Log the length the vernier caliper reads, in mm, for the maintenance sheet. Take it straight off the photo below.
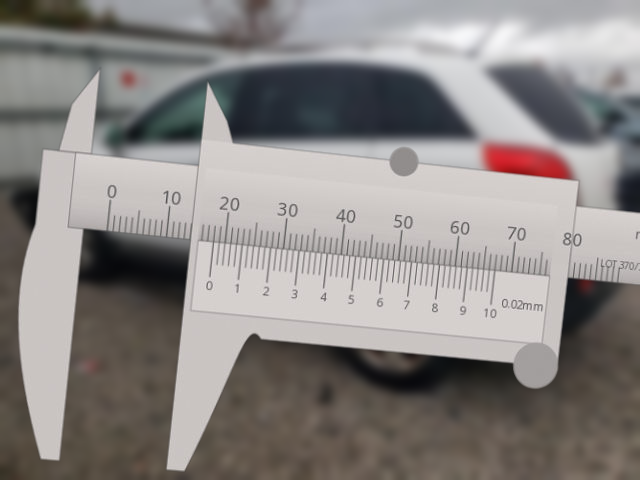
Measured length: 18.0 mm
